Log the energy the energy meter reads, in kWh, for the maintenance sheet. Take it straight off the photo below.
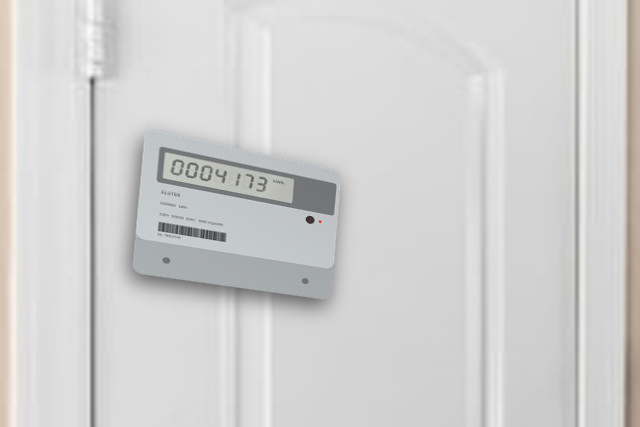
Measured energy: 4173 kWh
